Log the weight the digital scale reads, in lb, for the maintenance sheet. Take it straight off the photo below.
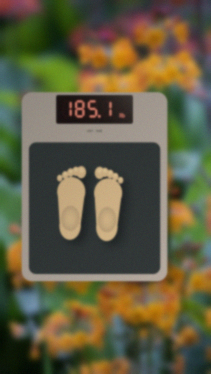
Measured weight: 185.1 lb
